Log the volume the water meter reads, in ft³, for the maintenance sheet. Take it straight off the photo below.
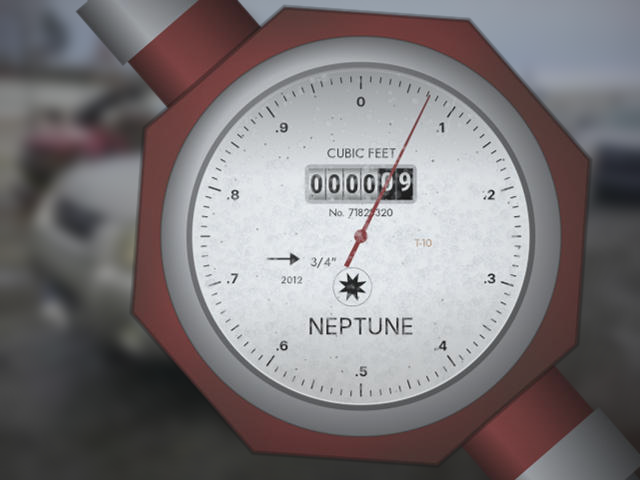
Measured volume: 9.07 ft³
